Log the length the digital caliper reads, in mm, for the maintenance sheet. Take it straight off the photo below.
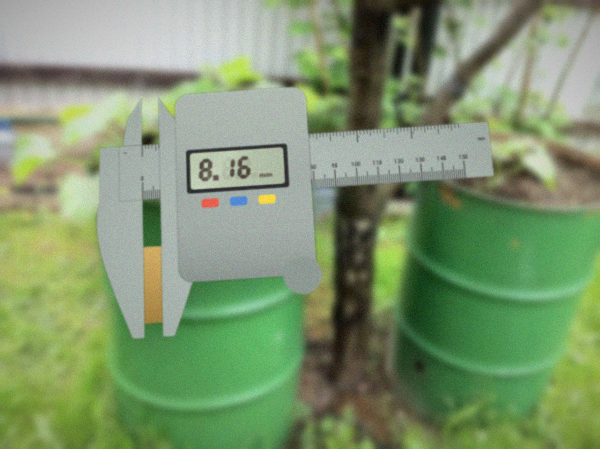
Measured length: 8.16 mm
